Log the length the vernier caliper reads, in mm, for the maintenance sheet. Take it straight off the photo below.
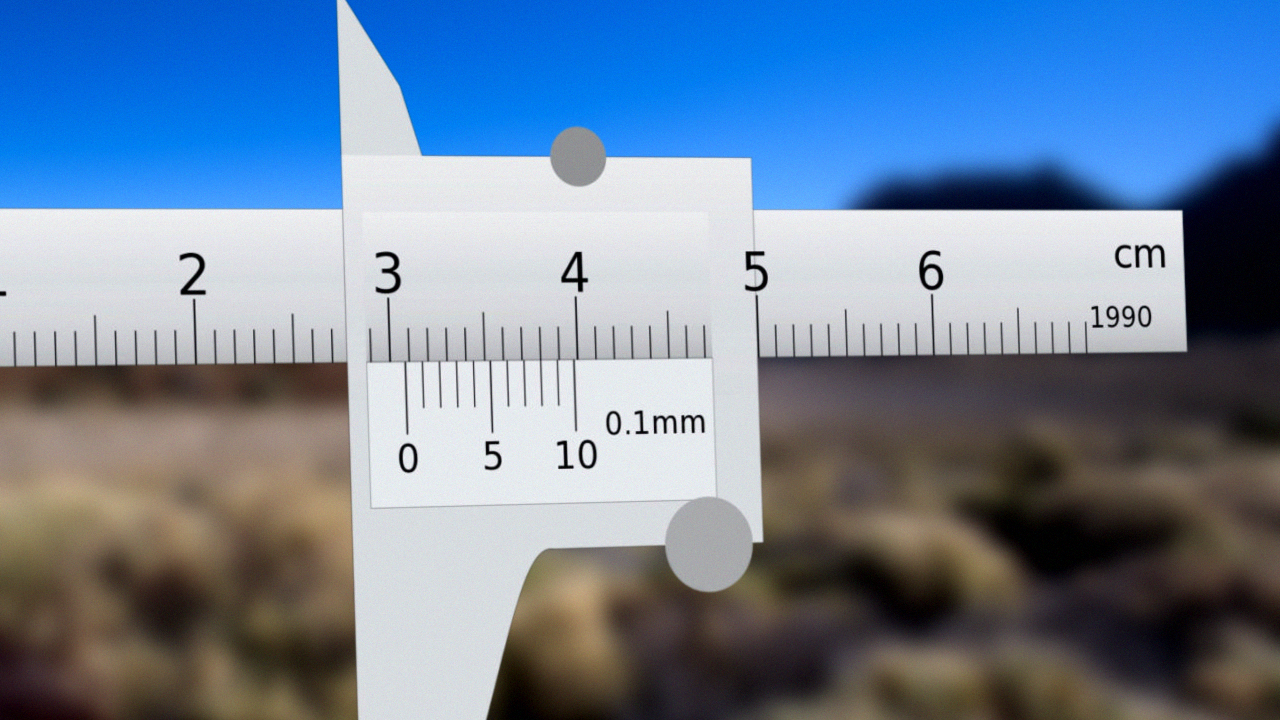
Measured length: 30.8 mm
